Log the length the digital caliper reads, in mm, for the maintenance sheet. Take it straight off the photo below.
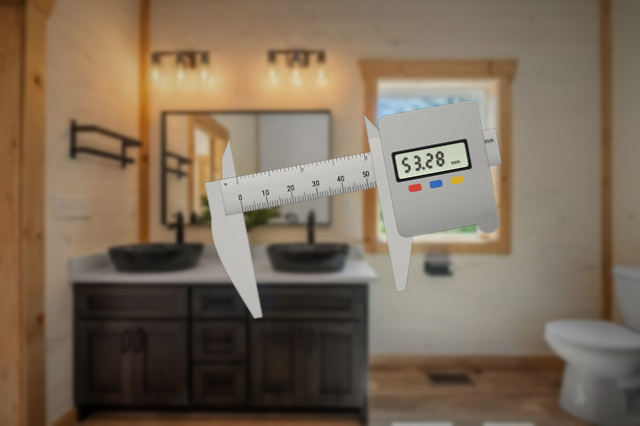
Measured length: 53.28 mm
